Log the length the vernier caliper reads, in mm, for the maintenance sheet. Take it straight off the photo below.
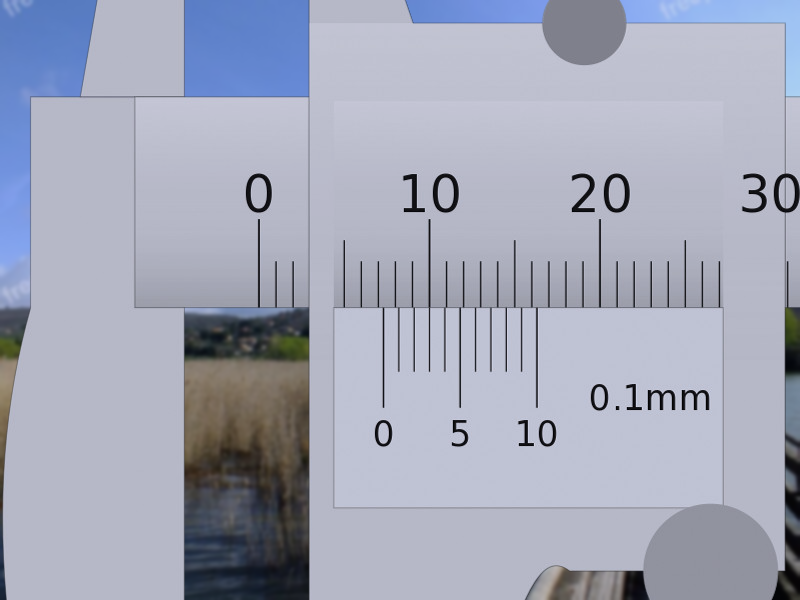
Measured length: 7.3 mm
